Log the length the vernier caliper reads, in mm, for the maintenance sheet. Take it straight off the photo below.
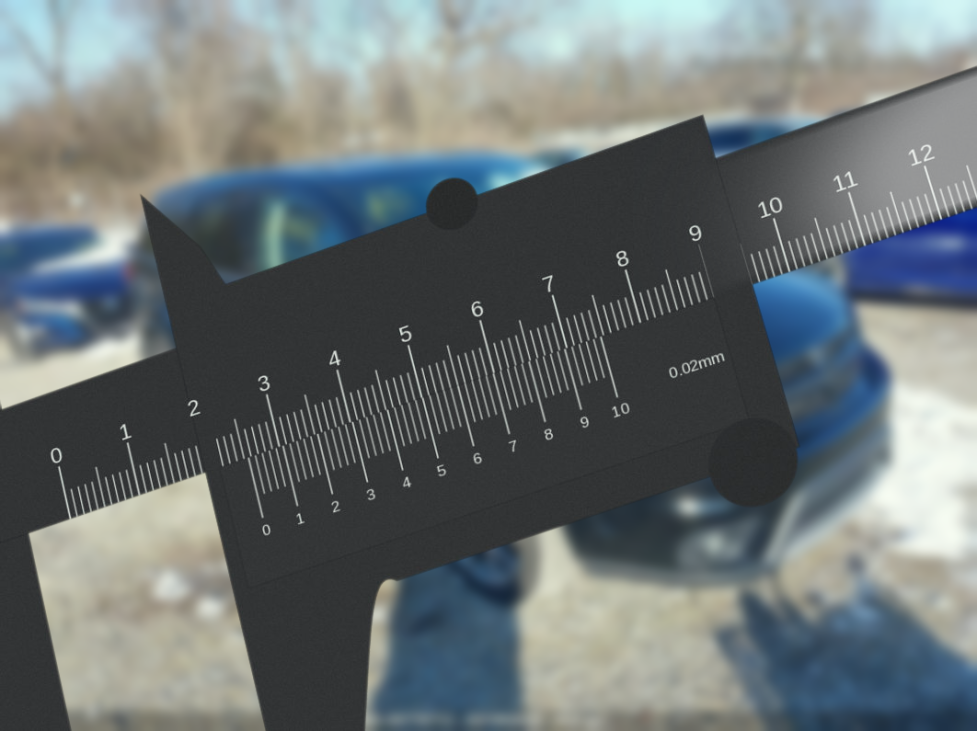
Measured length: 25.6 mm
